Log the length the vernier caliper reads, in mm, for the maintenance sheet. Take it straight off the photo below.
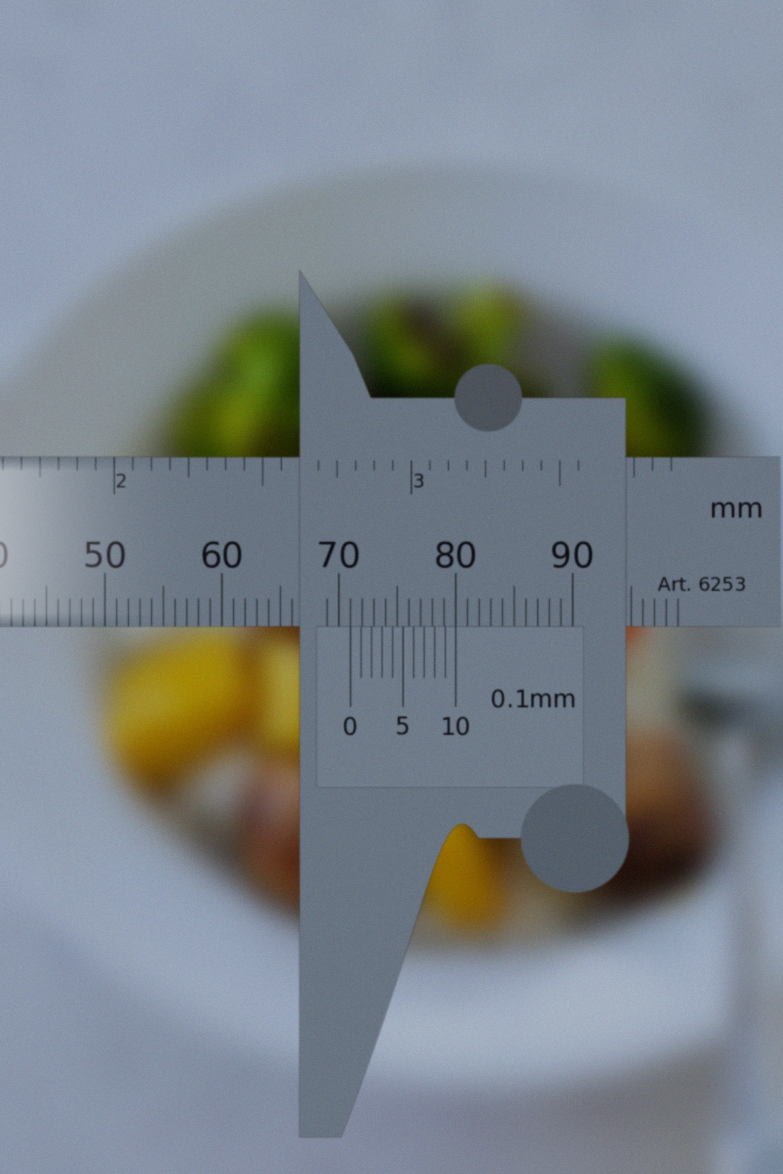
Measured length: 71.0 mm
